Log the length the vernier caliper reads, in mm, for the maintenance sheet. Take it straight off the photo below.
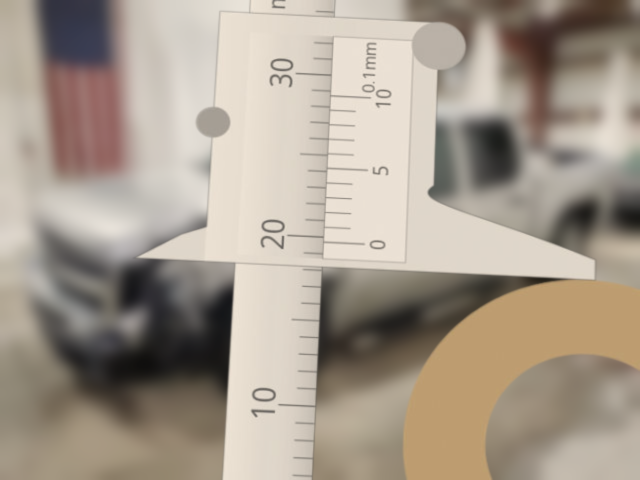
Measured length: 19.7 mm
